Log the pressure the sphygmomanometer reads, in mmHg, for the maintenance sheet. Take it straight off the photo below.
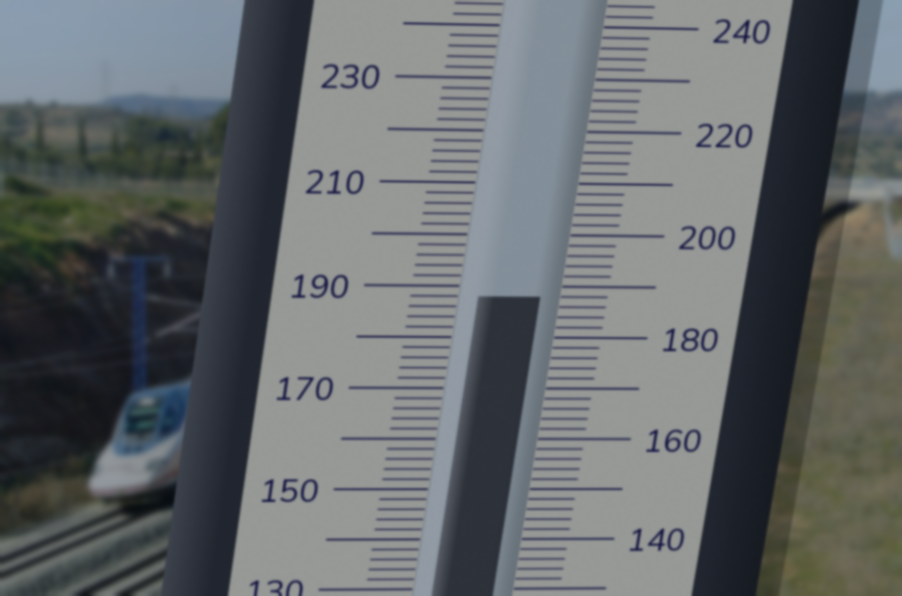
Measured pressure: 188 mmHg
